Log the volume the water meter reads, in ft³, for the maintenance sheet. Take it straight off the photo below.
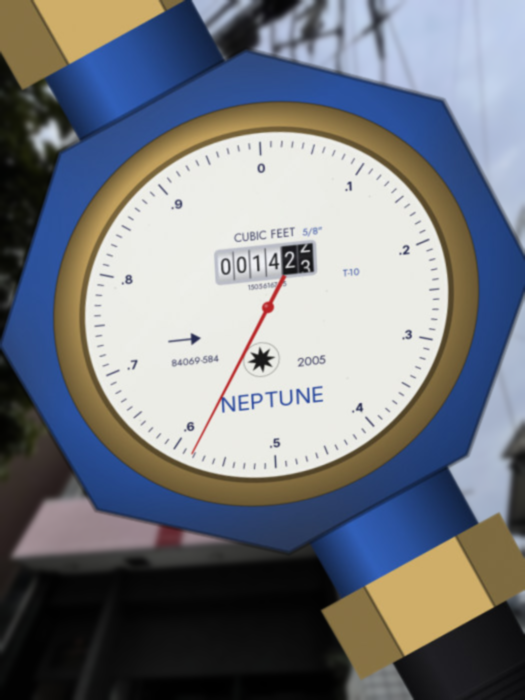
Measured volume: 1422.58 ft³
